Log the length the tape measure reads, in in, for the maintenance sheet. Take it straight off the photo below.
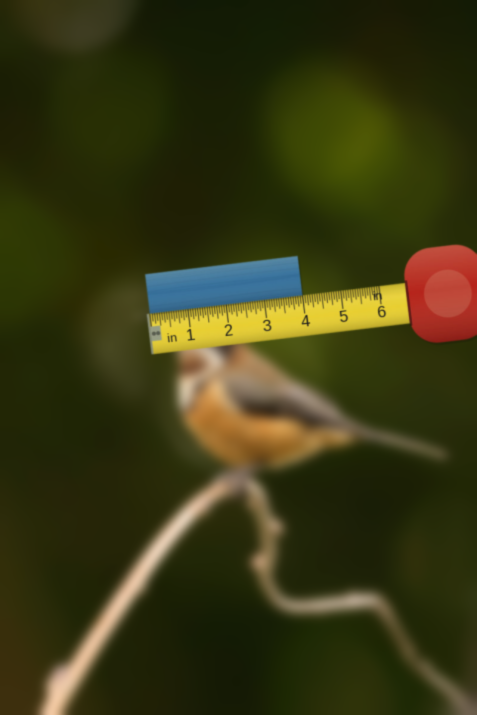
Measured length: 4 in
